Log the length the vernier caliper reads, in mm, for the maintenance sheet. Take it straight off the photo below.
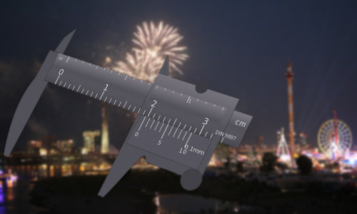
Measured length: 19.6 mm
